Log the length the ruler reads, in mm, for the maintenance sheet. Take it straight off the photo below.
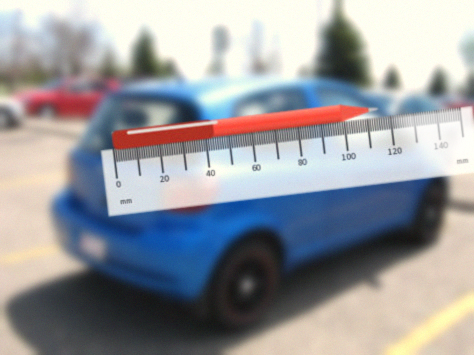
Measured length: 115 mm
